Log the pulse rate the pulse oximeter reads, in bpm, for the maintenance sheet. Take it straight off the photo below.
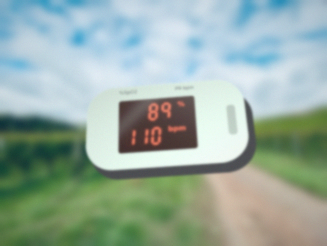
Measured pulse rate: 110 bpm
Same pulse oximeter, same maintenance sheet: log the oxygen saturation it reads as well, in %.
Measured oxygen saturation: 89 %
